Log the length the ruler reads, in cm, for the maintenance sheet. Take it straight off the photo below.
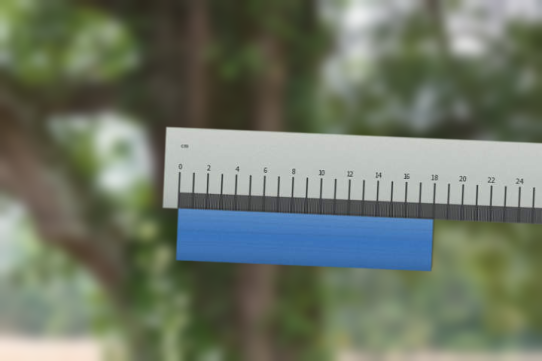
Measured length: 18 cm
